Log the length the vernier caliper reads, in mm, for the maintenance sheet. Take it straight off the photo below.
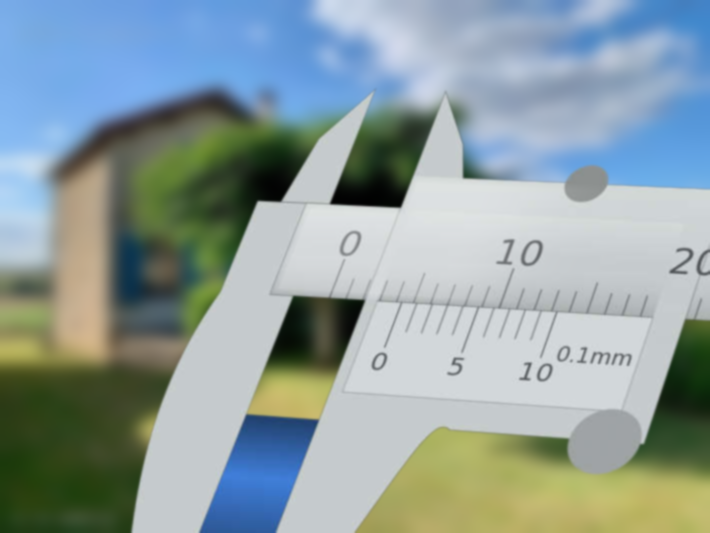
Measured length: 4.3 mm
